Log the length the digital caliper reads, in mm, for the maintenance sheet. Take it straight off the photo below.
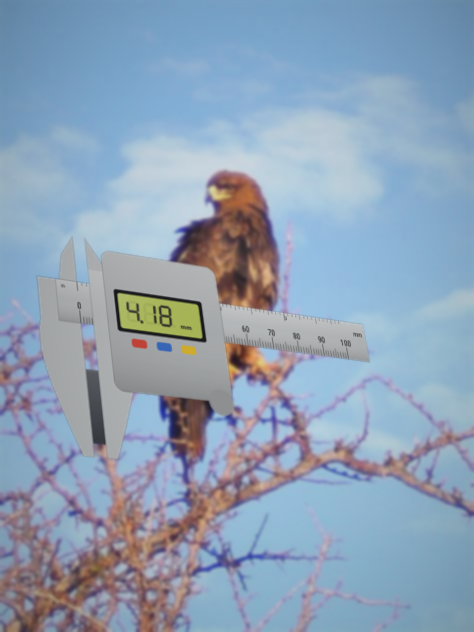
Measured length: 4.18 mm
